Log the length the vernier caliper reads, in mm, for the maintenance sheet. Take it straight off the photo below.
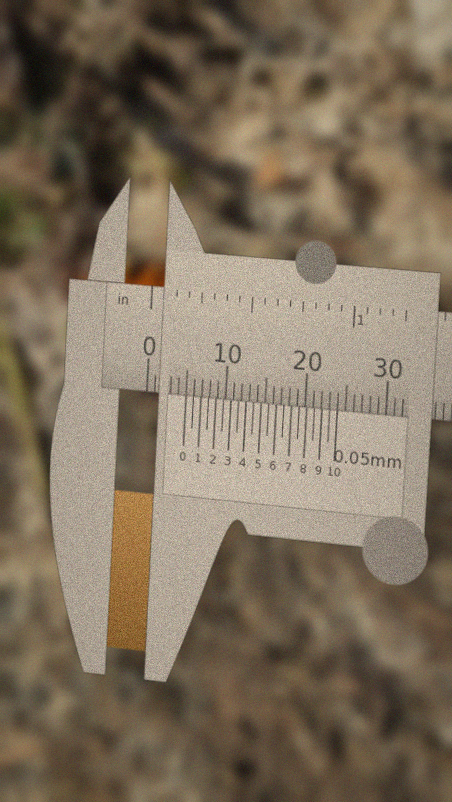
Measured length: 5.0 mm
